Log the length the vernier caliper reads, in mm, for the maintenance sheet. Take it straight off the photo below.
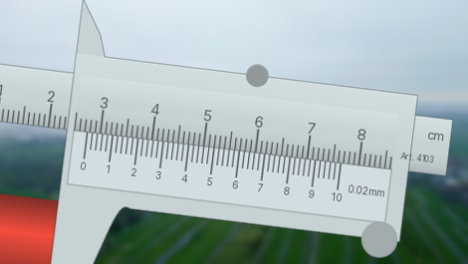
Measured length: 27.5 mm
